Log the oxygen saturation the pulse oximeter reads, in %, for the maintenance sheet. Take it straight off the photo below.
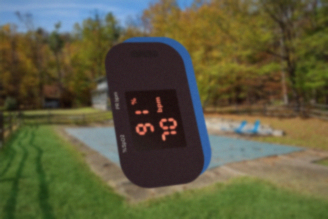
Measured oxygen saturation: 91 %
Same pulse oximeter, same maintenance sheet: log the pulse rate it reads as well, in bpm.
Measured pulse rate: 70 bpm
